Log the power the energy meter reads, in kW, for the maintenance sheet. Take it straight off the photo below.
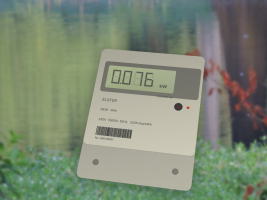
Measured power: 0.076 kW
